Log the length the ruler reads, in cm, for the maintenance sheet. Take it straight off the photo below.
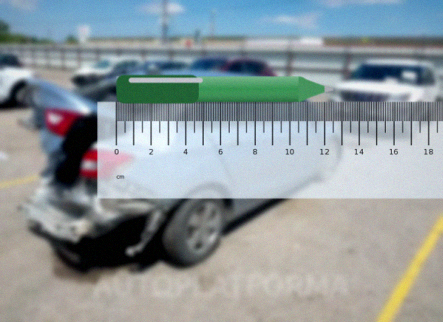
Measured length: 12.5 cm
